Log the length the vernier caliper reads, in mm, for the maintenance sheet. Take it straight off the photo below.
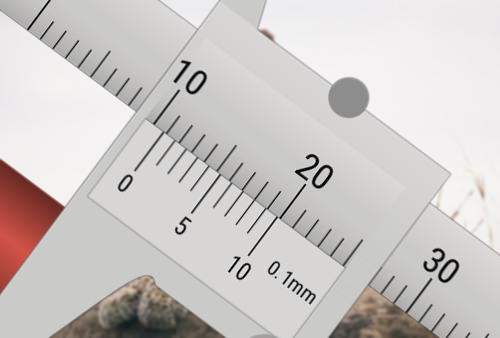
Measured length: 10.8 mm
